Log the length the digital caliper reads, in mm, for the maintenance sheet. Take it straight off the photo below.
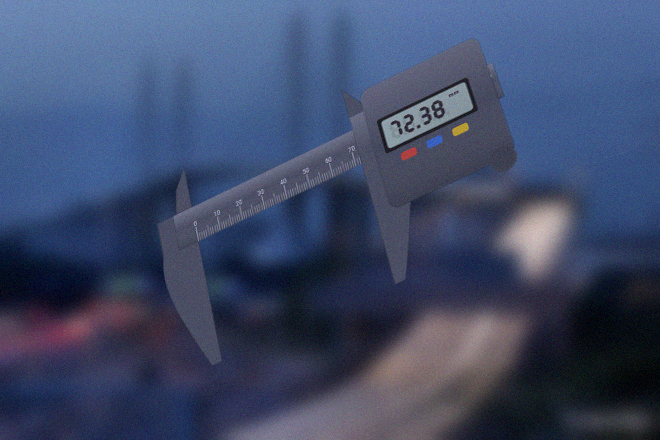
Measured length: 72.38 mm
